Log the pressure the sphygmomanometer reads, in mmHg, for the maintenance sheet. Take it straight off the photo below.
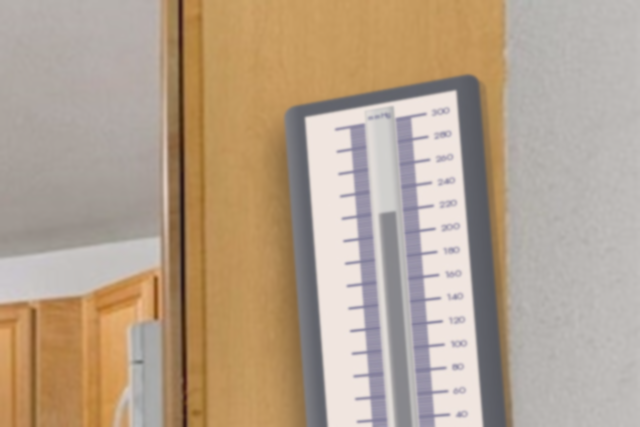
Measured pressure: 220 mmHg
